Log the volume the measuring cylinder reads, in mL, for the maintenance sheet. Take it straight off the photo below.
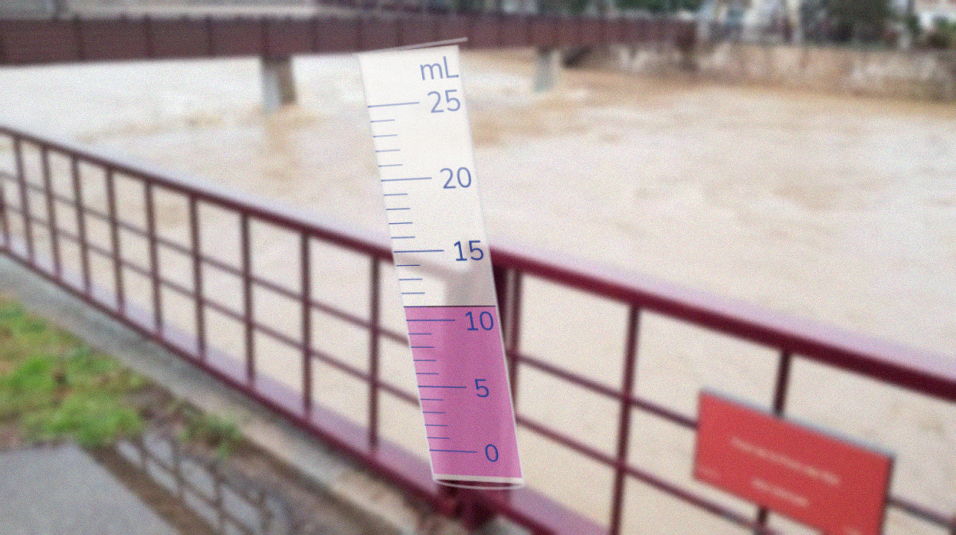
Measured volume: 11 mL
